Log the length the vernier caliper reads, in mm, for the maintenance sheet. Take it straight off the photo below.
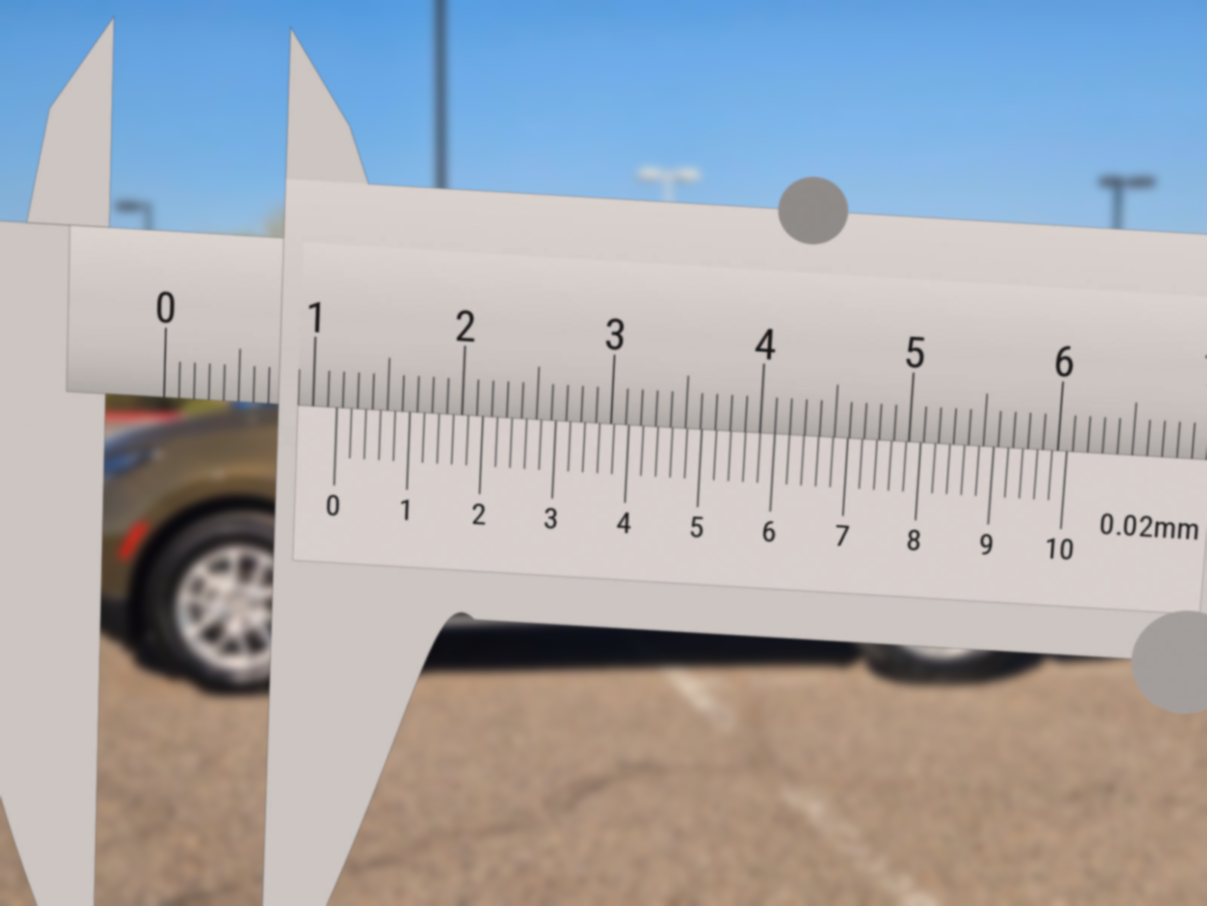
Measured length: 11.6 mm
